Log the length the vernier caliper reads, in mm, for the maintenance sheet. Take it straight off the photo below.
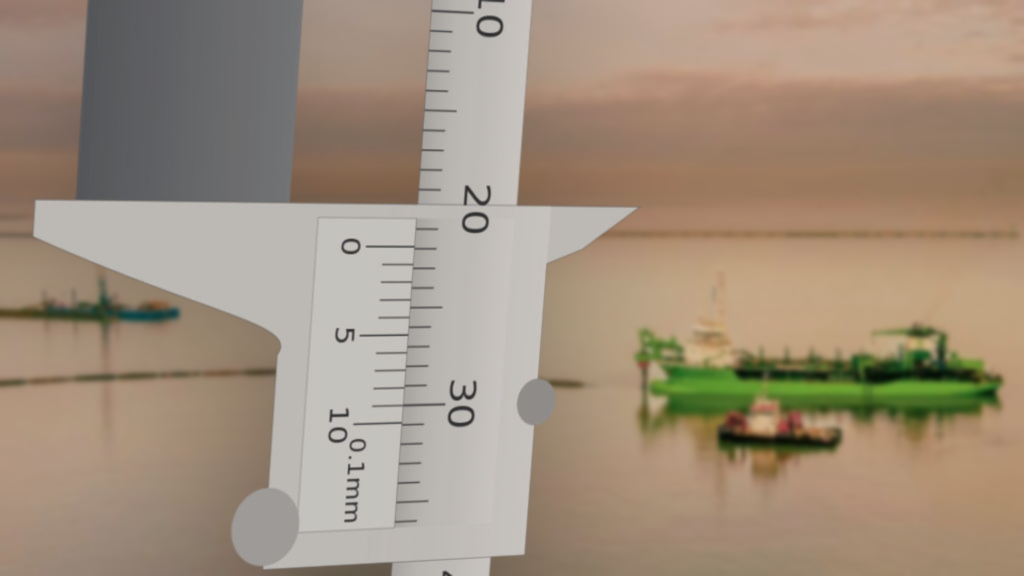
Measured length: 21.9 mm
